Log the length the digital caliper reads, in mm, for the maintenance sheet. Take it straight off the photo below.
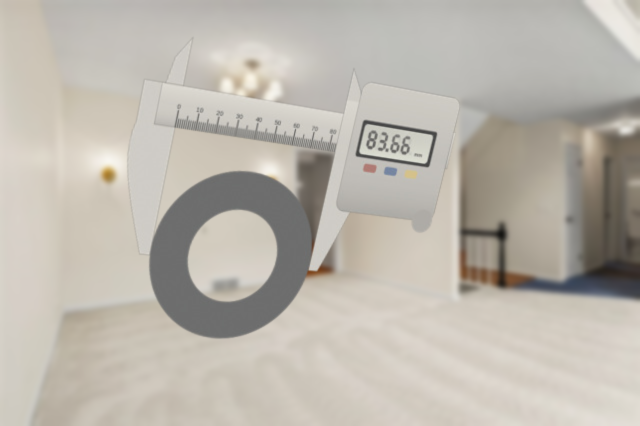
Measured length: 83.66 mm
